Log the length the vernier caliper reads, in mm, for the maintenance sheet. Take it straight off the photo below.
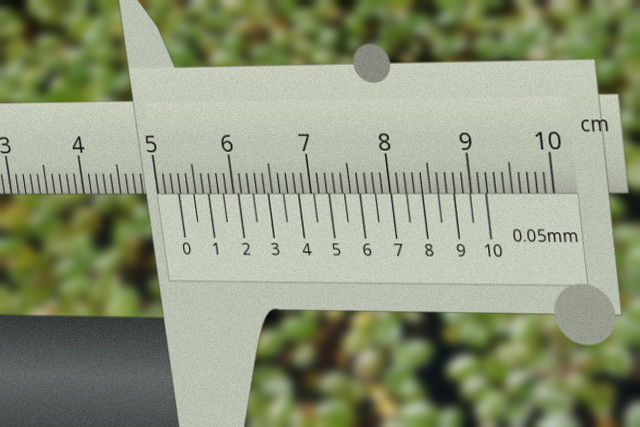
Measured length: 52.8 mm
